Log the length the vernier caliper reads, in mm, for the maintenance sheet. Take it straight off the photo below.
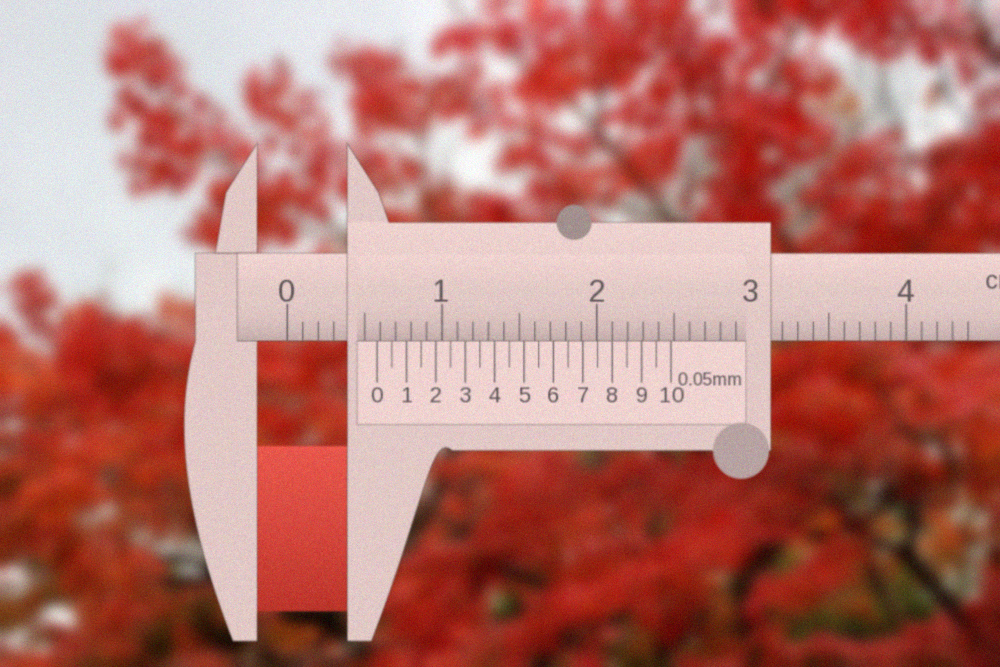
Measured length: 5.8 mm
